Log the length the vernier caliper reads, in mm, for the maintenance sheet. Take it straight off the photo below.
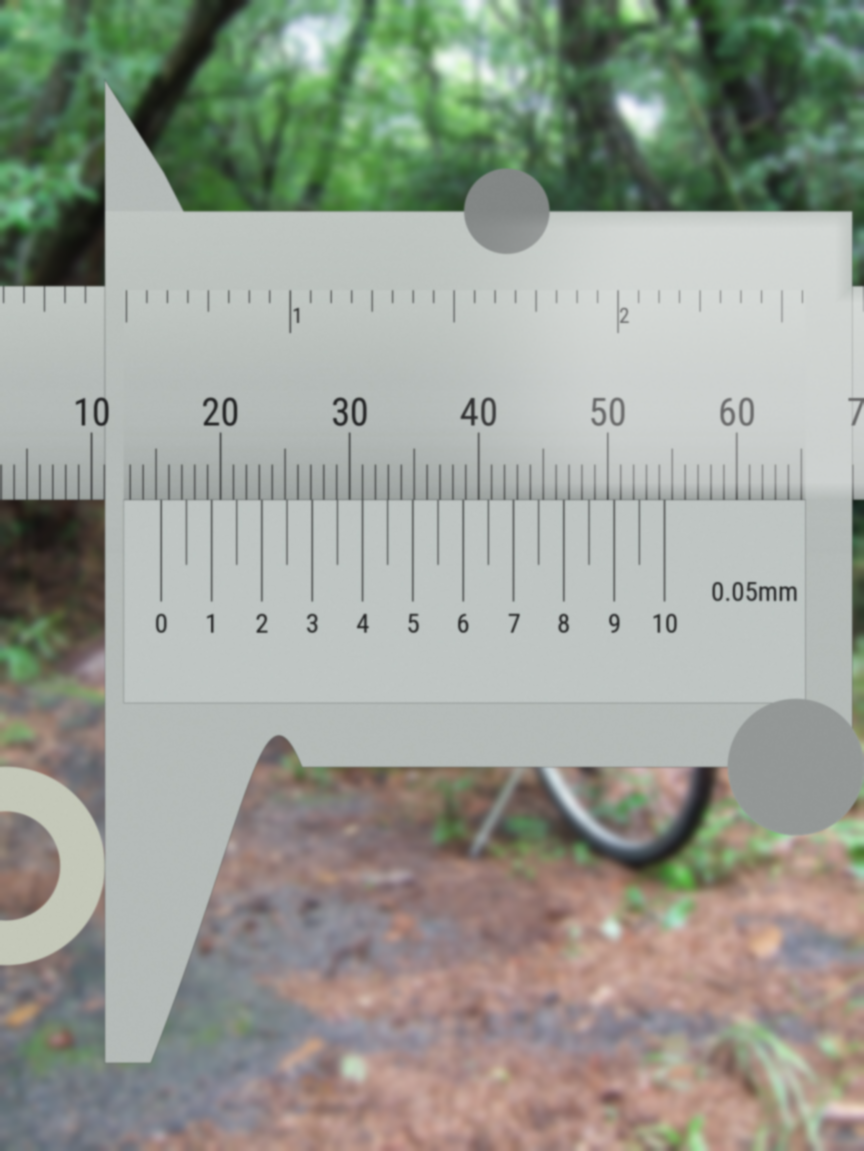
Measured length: 15.4 mm
